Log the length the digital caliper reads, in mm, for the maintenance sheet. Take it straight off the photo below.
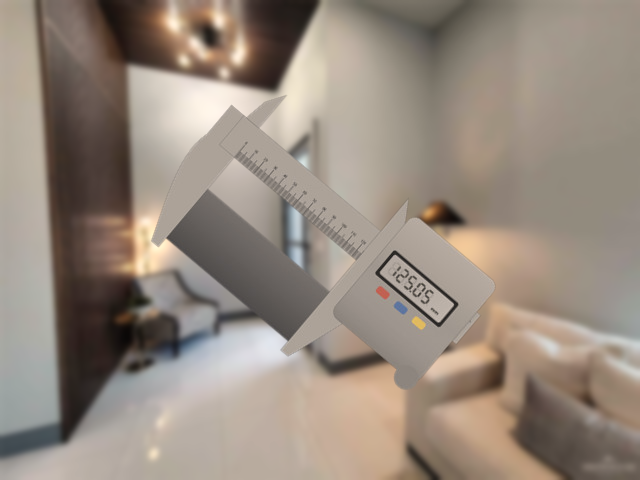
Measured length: 125.05 mm
